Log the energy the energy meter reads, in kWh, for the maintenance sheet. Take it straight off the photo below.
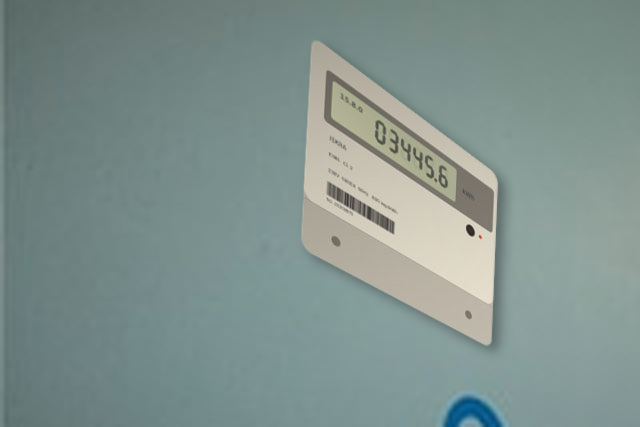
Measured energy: 3445.6 kWh
